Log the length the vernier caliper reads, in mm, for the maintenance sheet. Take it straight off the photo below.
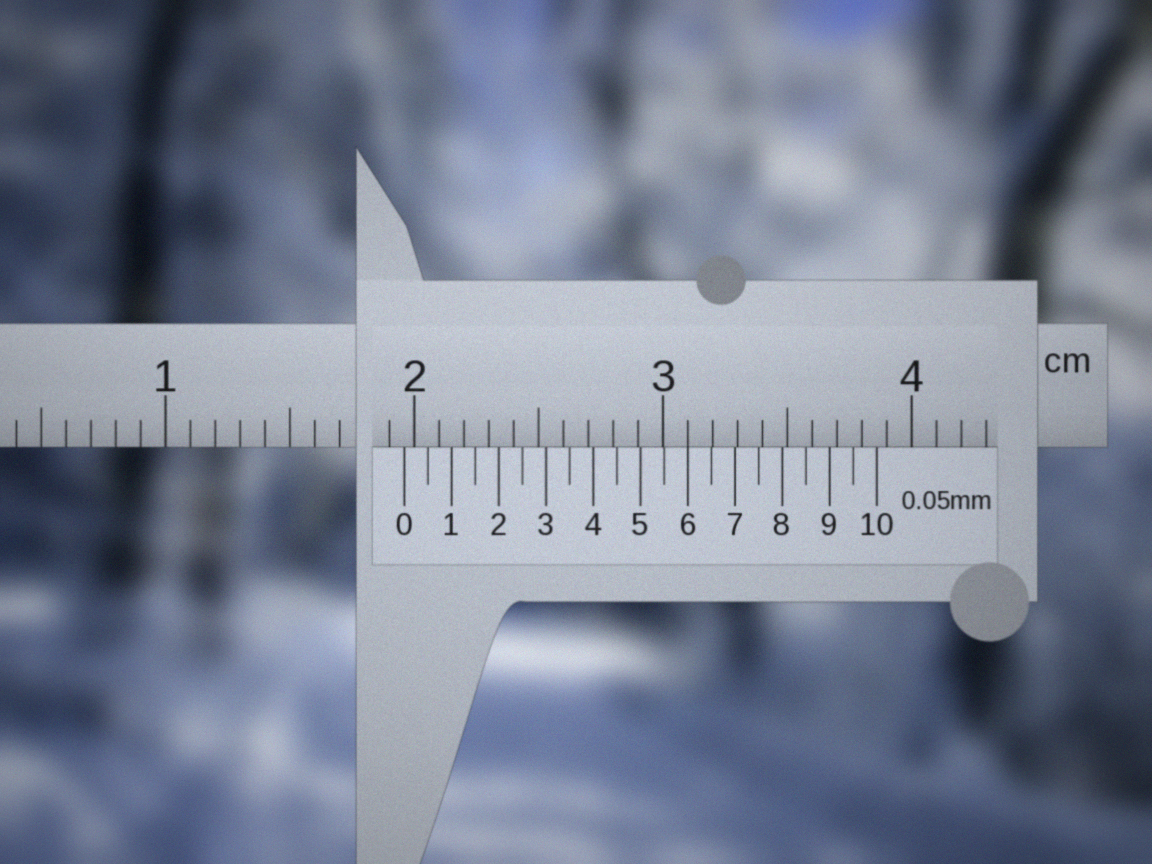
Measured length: 19.6 mm
